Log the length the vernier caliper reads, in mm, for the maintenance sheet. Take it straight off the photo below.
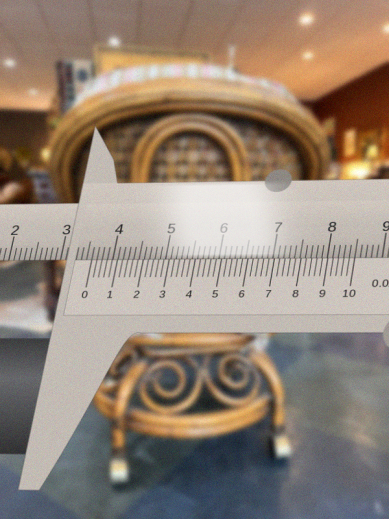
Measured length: 36.0 mm
